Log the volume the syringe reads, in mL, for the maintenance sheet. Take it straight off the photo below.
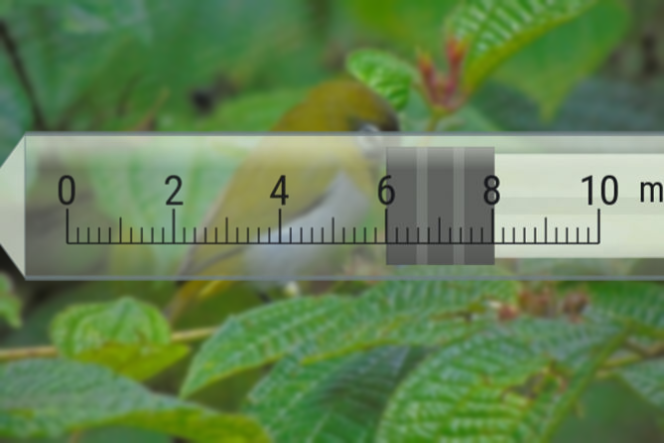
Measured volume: 6 mL
